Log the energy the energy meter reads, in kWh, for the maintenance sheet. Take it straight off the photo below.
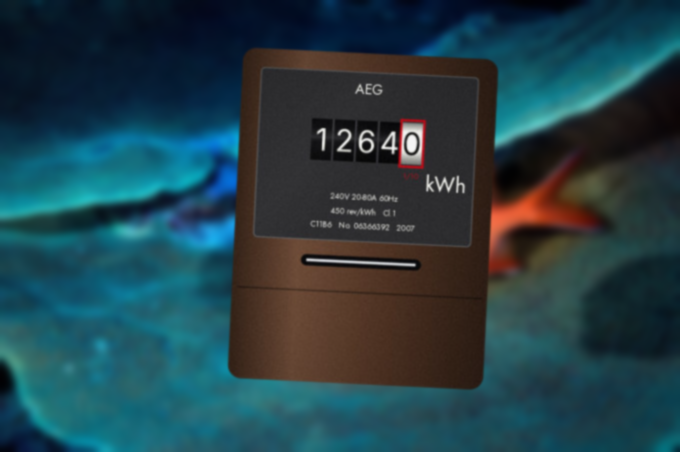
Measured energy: 1264.0 kWh
